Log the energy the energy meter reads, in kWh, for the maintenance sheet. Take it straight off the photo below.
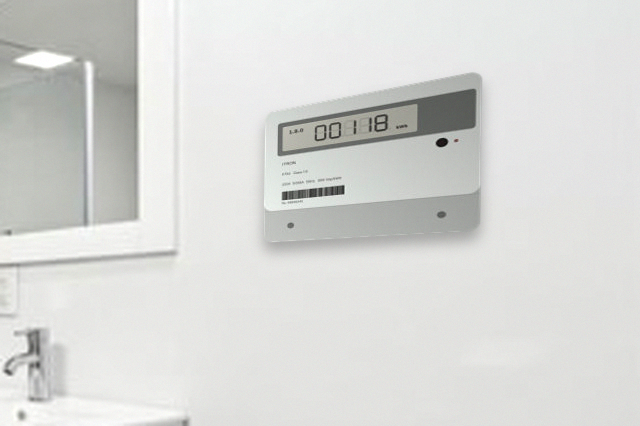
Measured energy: 118 kWh
